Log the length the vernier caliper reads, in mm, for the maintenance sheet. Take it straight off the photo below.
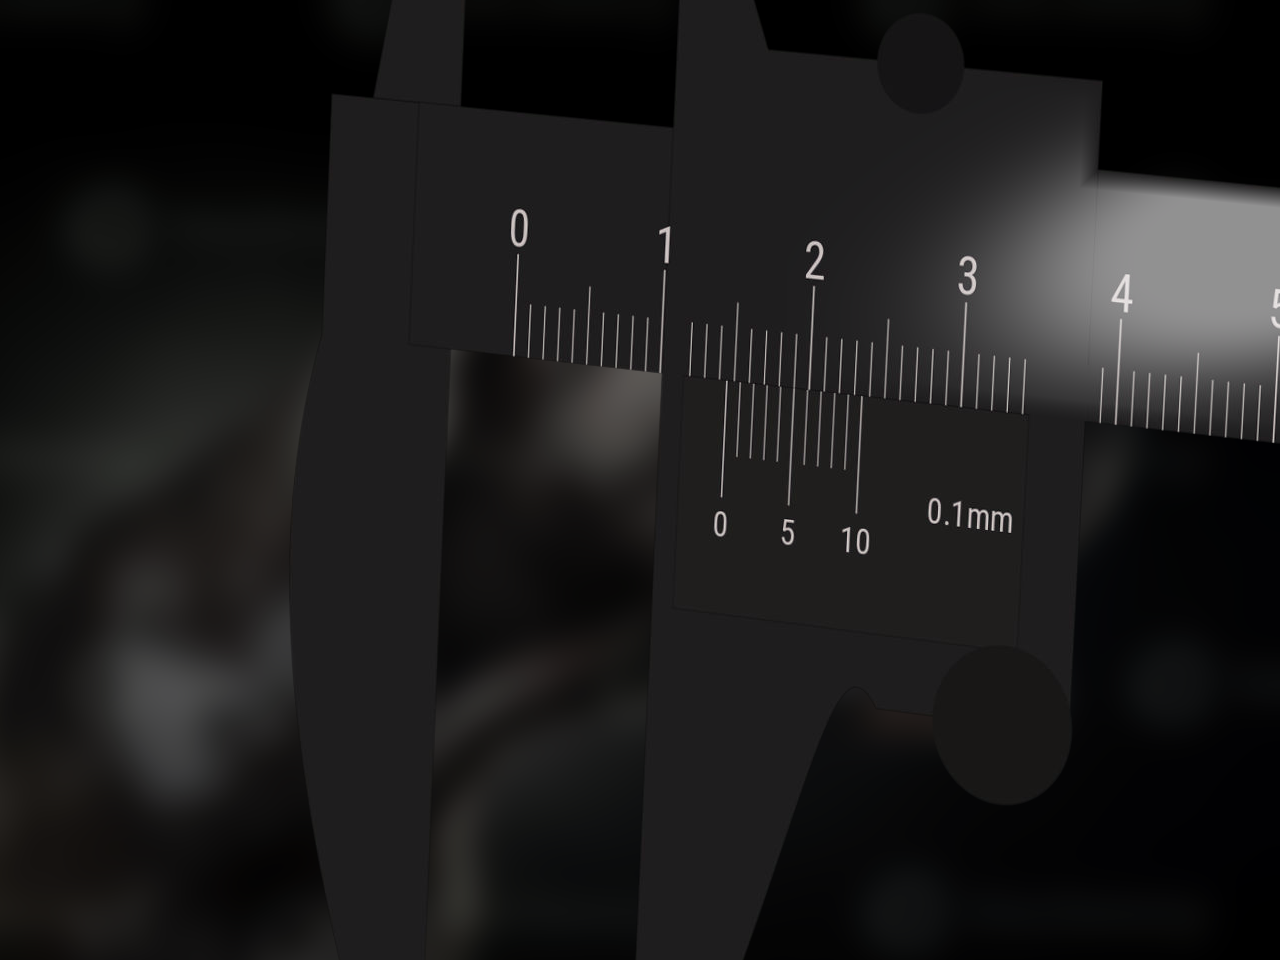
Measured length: 14.5 mm
